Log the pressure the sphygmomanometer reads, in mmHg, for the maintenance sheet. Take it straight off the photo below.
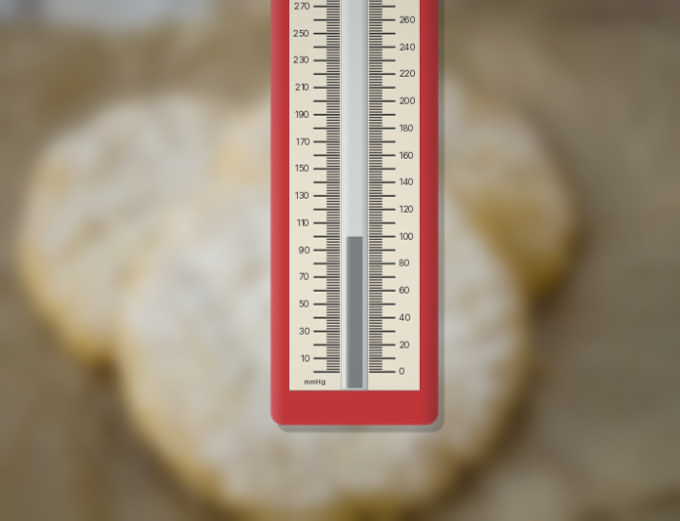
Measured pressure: 100 mmHg
